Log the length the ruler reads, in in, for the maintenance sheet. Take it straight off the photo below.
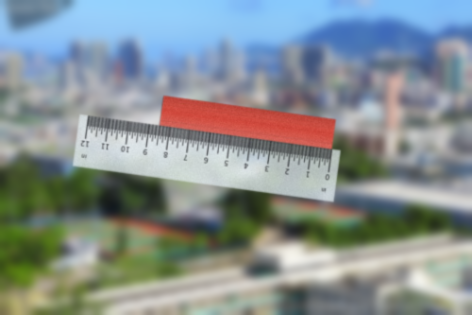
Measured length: 8.5 in
